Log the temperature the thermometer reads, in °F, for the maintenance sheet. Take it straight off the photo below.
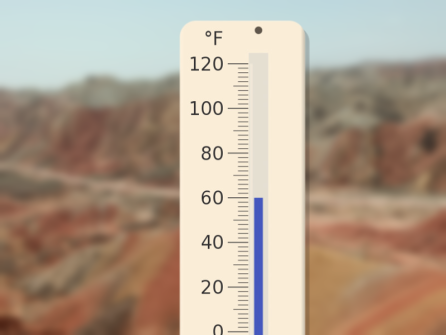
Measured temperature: 60 °F
